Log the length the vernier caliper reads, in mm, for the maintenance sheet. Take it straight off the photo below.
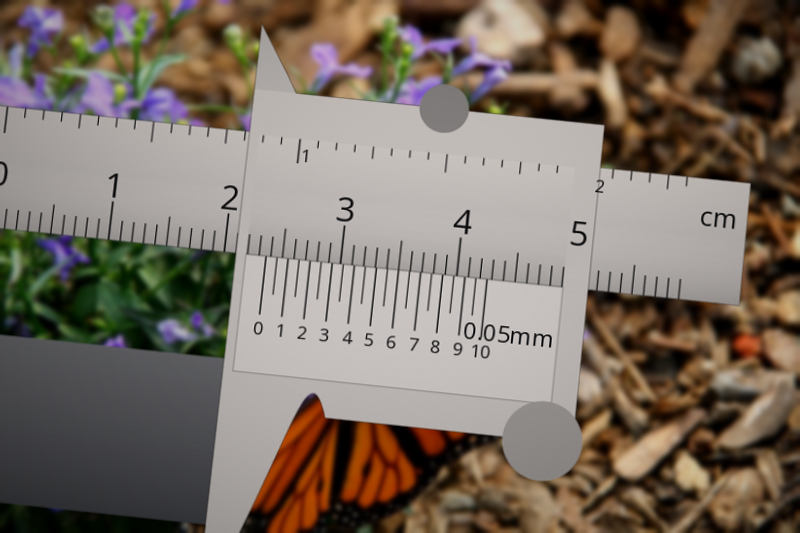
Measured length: 23.6 mm
